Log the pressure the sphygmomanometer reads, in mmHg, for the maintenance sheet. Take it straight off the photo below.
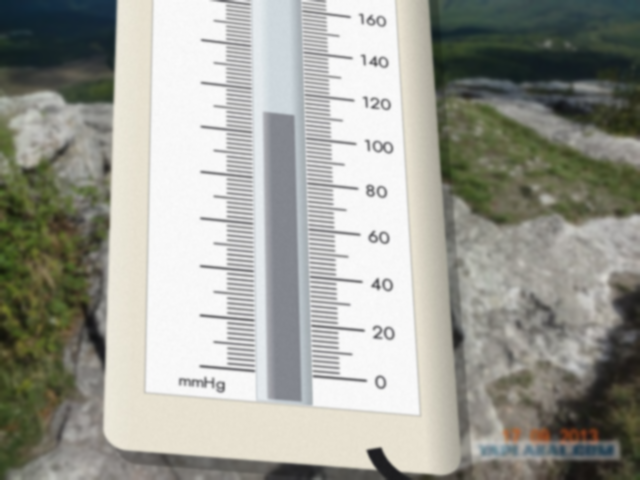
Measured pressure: 110 mmHg
